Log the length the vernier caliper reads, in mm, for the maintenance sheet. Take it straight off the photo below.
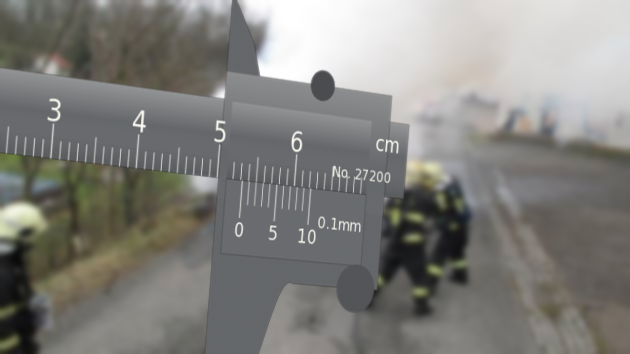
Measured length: 53.2 mm
